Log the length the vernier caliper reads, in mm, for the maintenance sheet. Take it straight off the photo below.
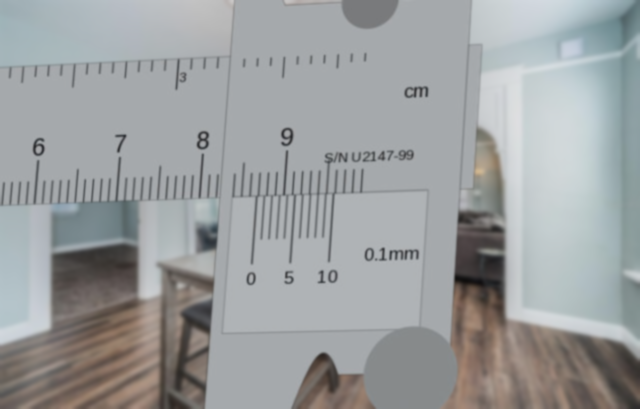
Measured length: 86.8 mm
